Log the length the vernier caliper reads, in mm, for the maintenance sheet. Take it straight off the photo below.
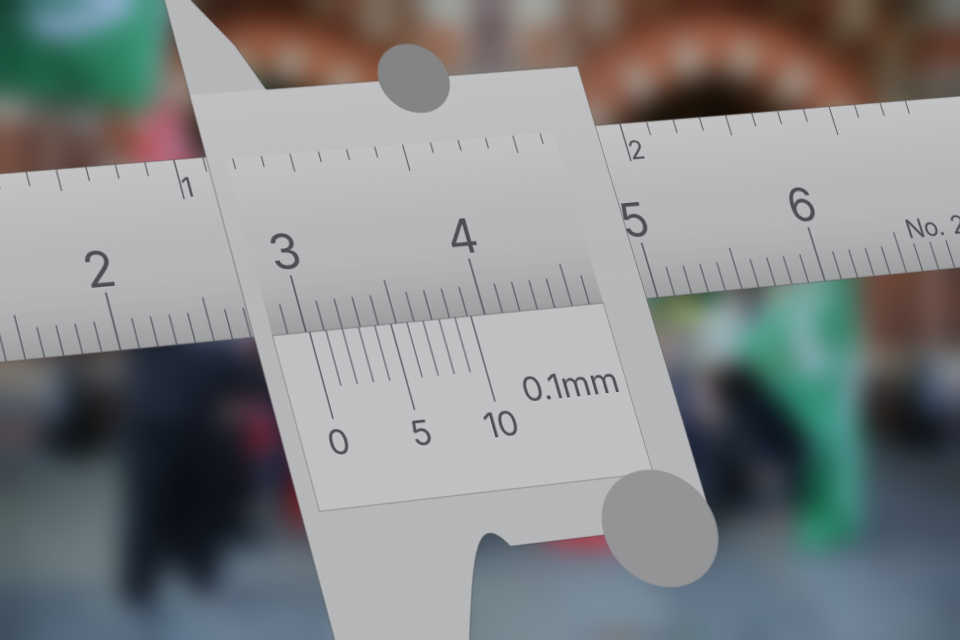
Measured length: 30.2 mm
